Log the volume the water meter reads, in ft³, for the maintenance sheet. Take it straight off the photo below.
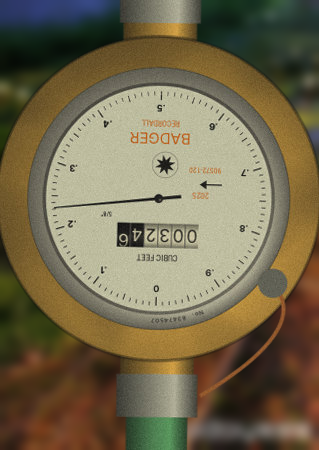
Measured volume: 3246.23 ft³
